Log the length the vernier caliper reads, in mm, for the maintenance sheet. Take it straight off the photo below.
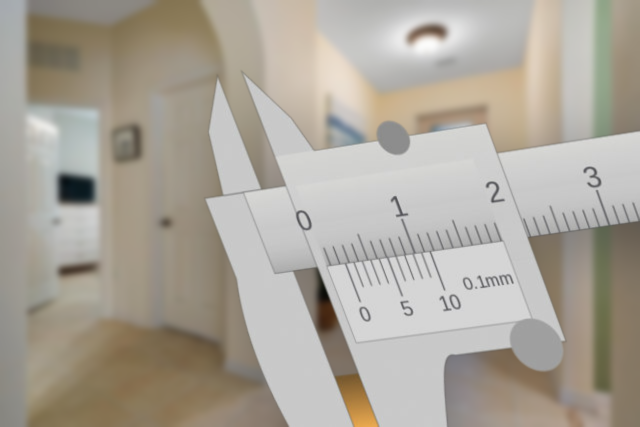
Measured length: 2.6 mm
